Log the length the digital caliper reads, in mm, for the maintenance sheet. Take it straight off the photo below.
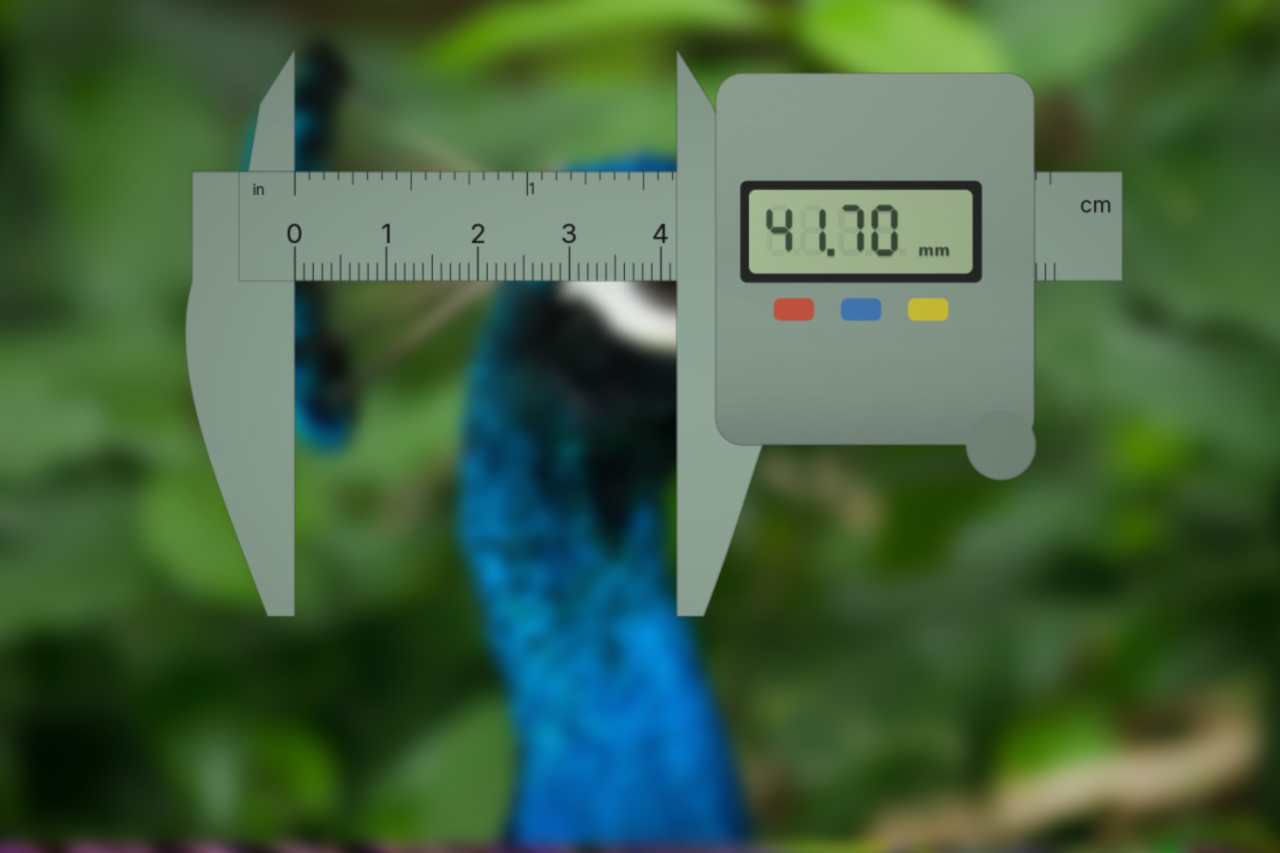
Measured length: 41.70 mm
